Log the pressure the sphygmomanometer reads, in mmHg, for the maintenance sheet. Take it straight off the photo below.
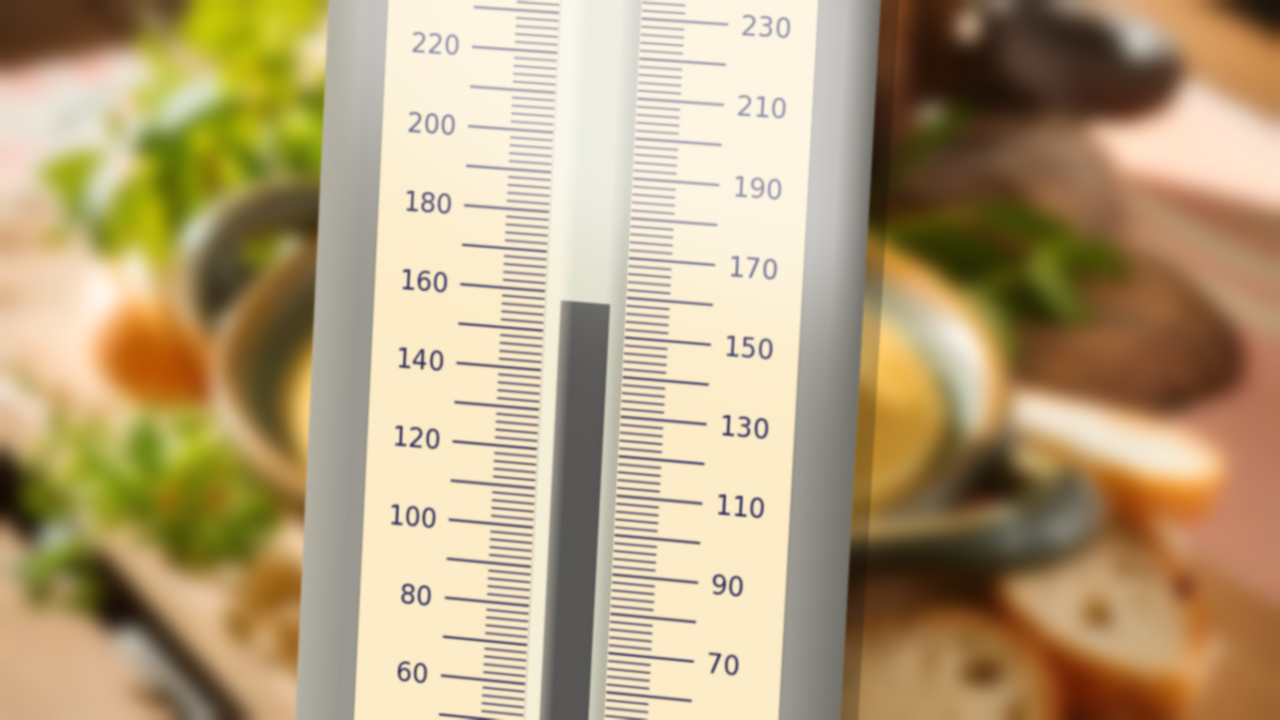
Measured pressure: 158 mmHg
